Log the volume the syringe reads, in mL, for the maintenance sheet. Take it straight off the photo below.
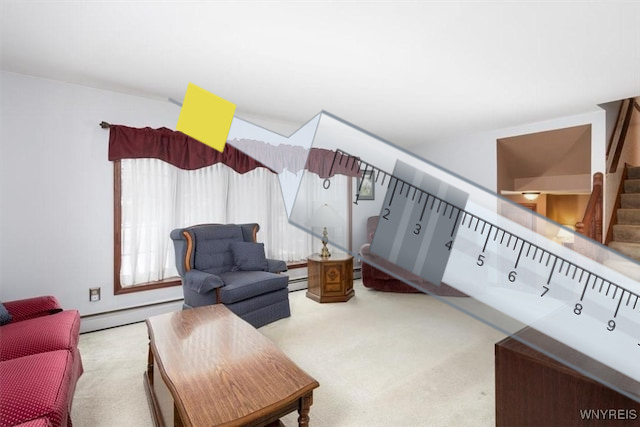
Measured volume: 1.8 mL
